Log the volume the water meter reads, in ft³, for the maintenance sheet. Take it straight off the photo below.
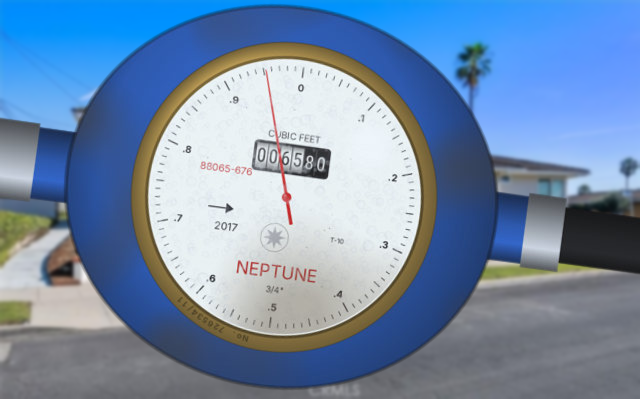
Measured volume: 6579.95 ft³
